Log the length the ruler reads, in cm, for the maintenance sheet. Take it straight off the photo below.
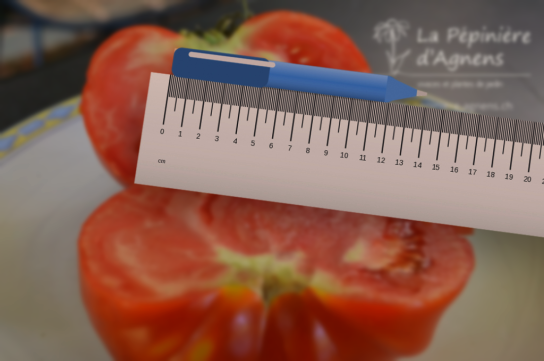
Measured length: 14 cm
